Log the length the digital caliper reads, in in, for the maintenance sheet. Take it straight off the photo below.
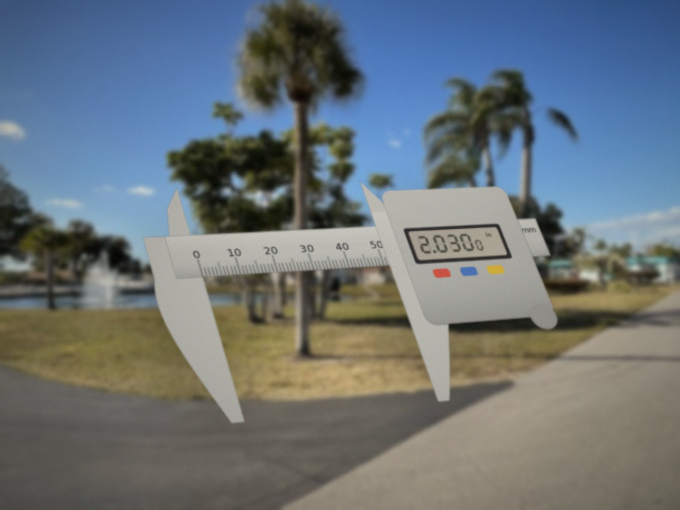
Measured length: 2.0300 in
